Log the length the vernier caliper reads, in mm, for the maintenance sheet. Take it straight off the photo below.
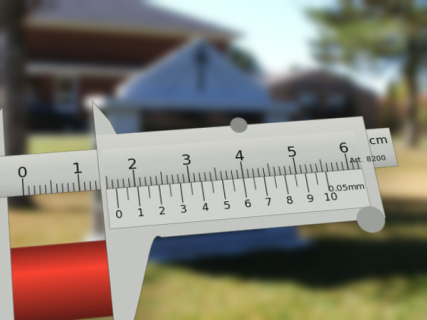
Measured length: 16.6 mm
